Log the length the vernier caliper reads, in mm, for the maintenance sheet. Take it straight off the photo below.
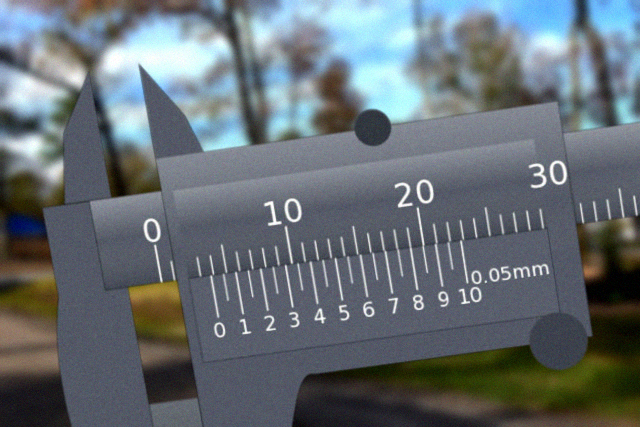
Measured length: 3.8 mm
